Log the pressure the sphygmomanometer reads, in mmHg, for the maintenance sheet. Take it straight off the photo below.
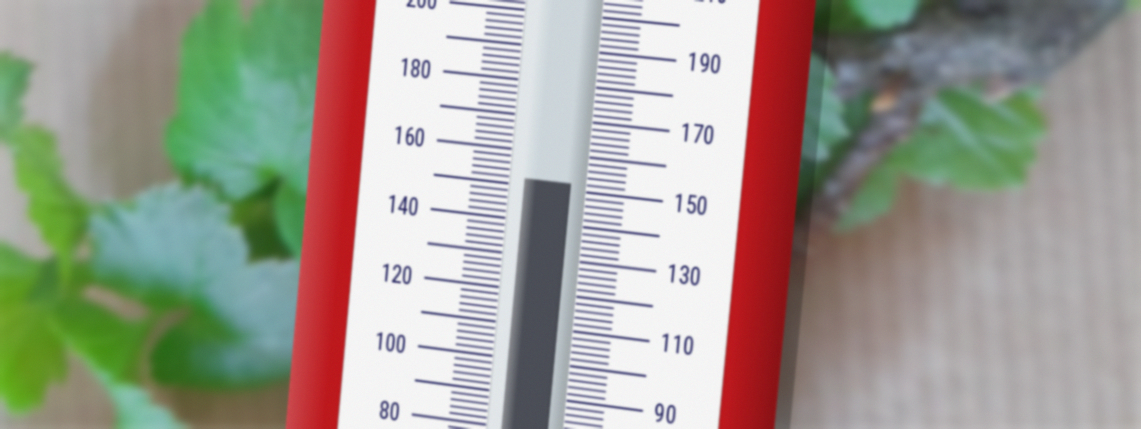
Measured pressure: 152 mmHg
